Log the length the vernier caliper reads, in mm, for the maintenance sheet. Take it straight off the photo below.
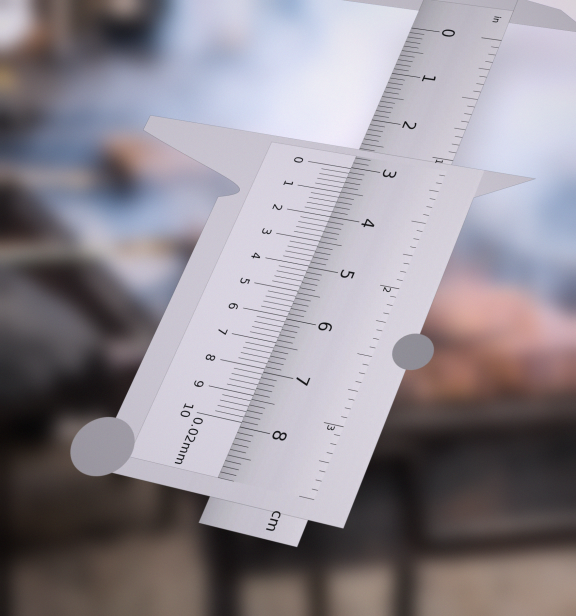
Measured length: 30.2 mm
